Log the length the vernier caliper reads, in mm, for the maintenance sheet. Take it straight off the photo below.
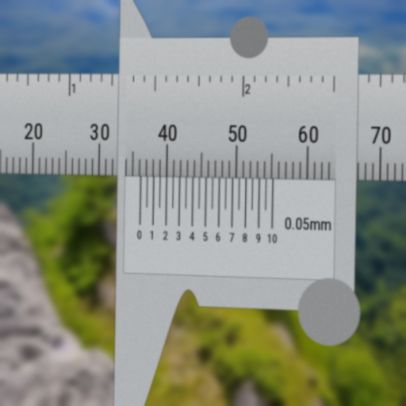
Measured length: 36.2 mm
